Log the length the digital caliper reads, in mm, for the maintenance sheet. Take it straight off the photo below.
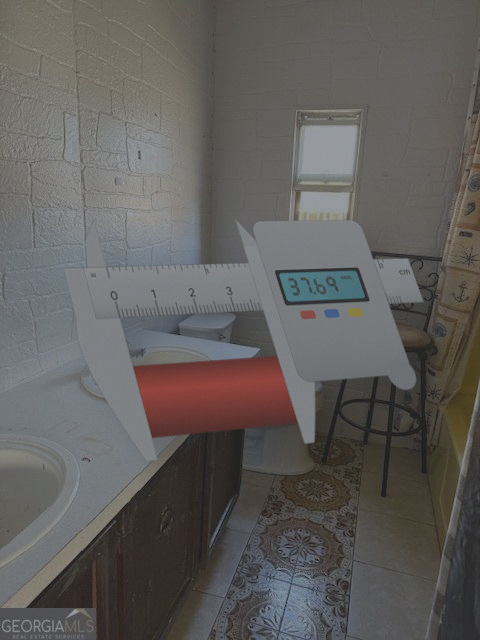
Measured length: 37.69 mm
